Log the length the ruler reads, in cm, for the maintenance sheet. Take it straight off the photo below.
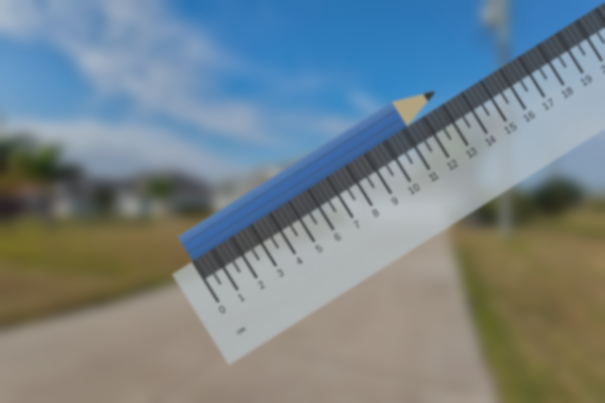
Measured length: 13 cm
